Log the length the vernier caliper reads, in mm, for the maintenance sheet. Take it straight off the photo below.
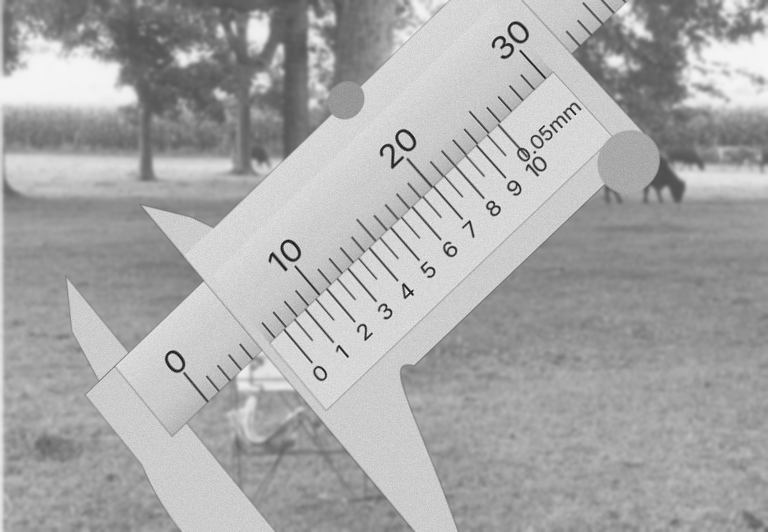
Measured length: 6.8 mm
